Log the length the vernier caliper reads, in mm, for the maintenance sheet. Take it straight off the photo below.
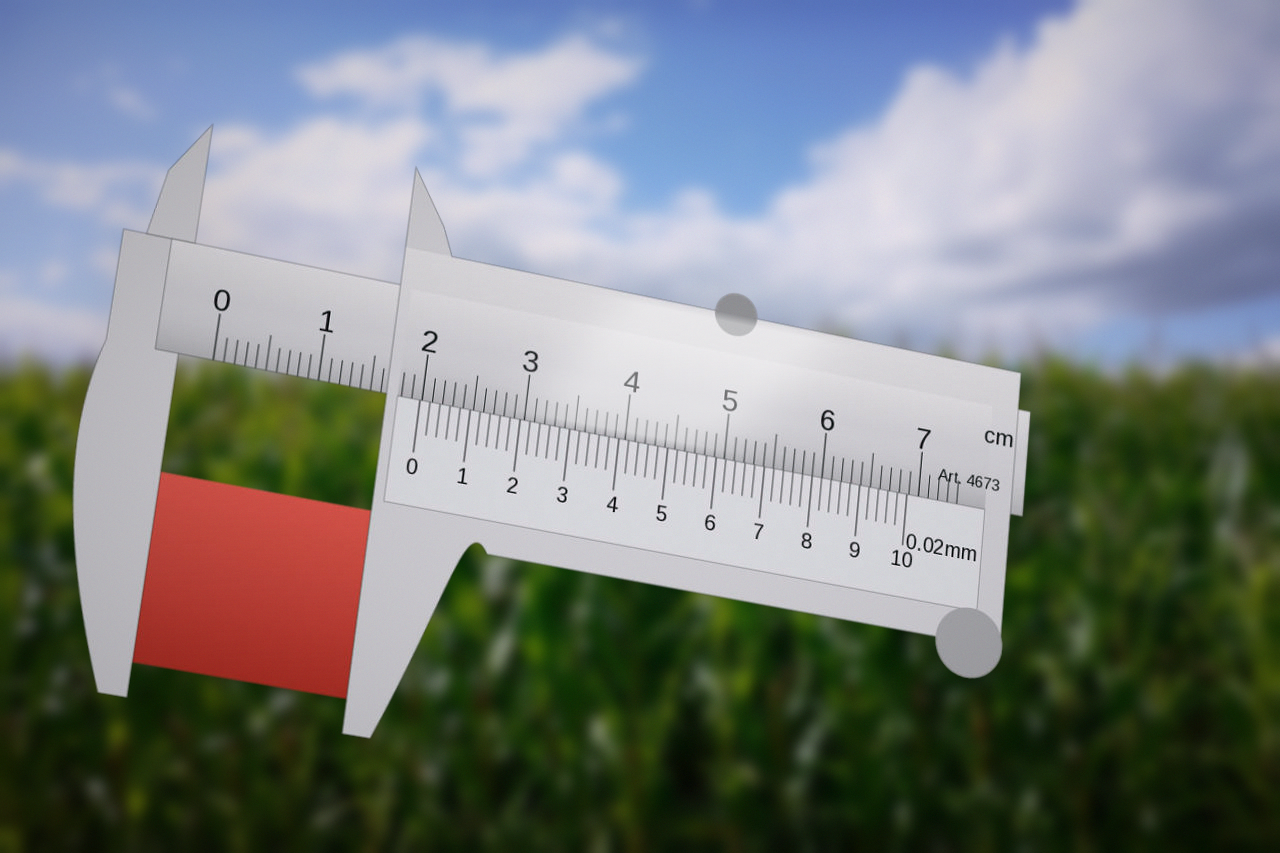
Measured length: 19.8 mm
